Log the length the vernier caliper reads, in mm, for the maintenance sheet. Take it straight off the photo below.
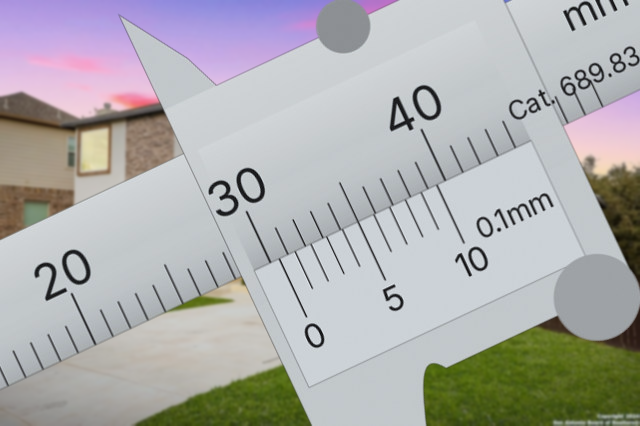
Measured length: 30.5 mm
